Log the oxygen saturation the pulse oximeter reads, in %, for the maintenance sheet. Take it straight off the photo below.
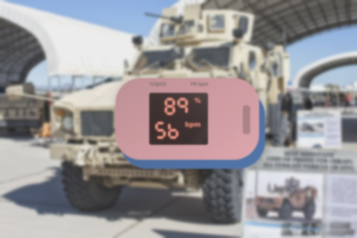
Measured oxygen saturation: 89 %
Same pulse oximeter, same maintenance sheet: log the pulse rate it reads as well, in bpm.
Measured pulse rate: 56 bpm
